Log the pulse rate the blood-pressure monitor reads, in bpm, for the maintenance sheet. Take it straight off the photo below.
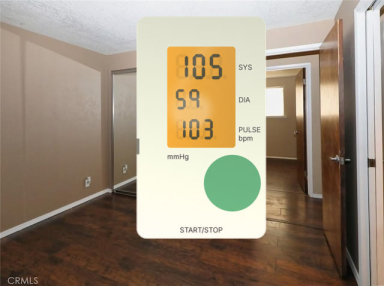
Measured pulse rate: 103 bpm
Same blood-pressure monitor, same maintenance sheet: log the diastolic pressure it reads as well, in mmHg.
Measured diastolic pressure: 59 mmHg
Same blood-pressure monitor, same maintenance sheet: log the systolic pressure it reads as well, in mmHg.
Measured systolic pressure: 105 mmHg
